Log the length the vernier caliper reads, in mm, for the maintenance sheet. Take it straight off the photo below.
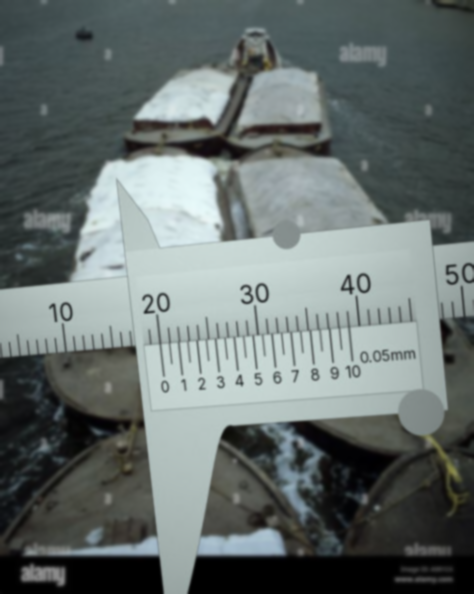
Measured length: 20.0 mm
